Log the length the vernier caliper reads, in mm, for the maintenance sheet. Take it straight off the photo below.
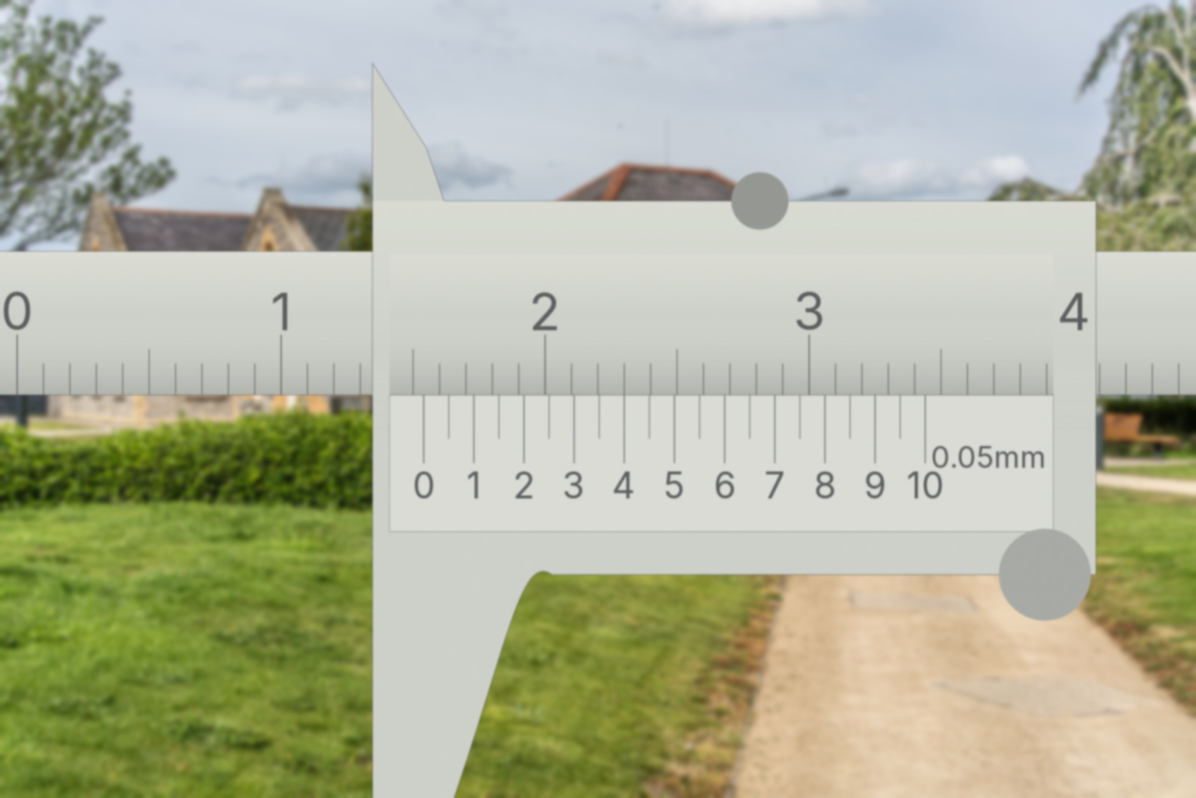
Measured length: 15.4 mm
